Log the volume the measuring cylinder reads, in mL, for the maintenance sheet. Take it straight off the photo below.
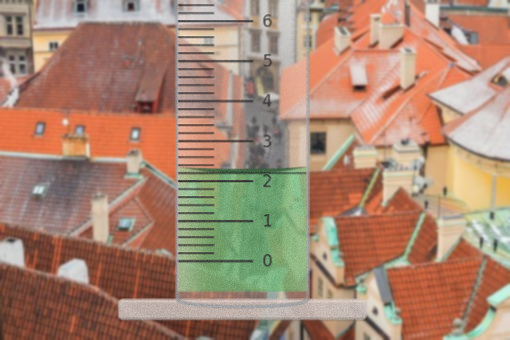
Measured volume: 2.2 mL
